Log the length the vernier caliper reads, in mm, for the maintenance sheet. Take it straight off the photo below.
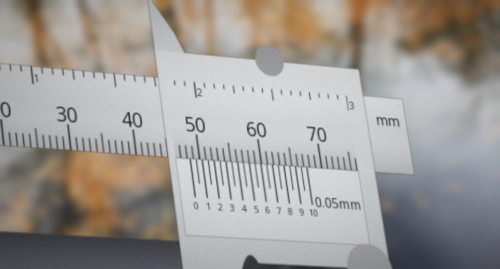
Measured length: 48.5 mm
